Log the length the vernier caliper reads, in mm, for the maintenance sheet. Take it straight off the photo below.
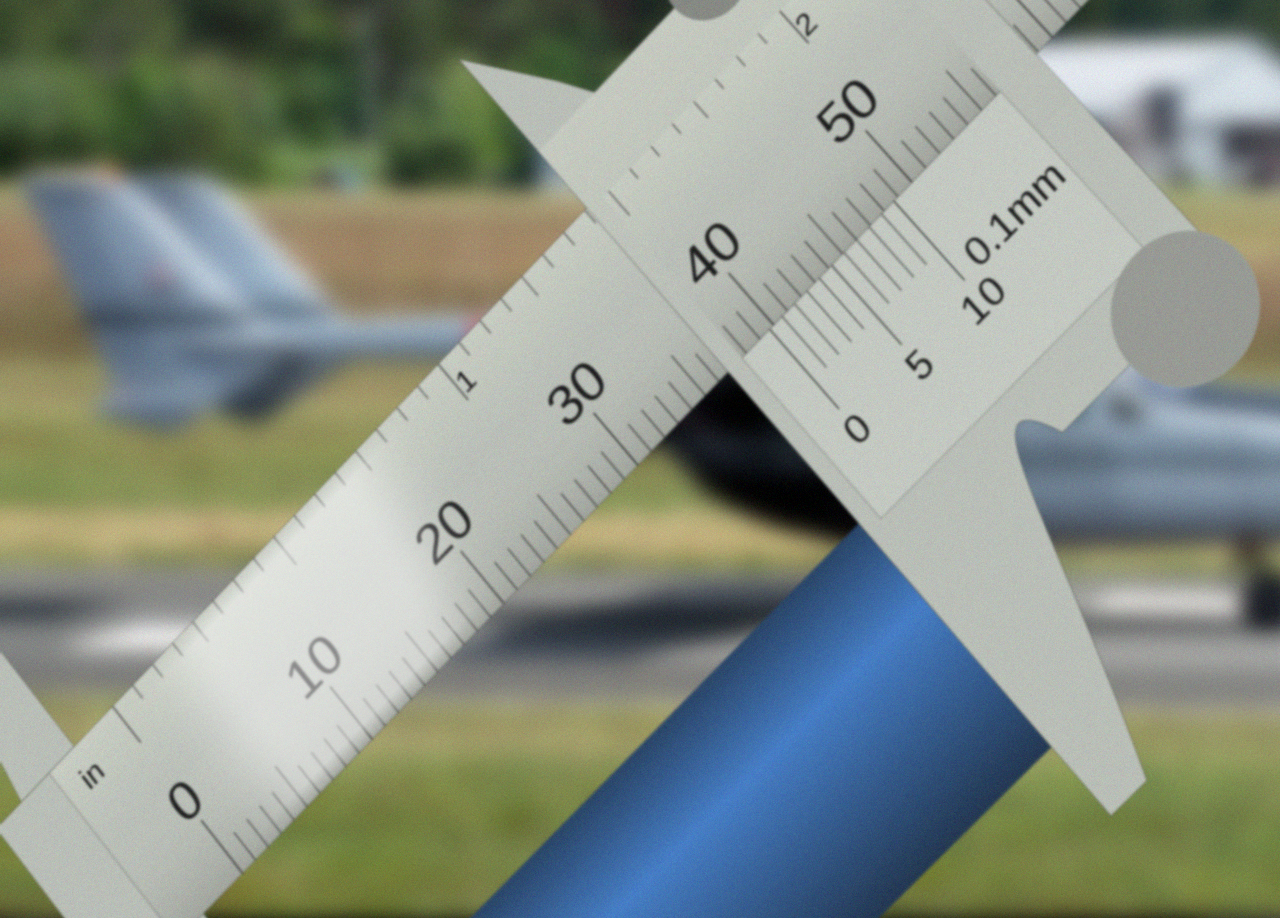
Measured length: 39.7 mm
